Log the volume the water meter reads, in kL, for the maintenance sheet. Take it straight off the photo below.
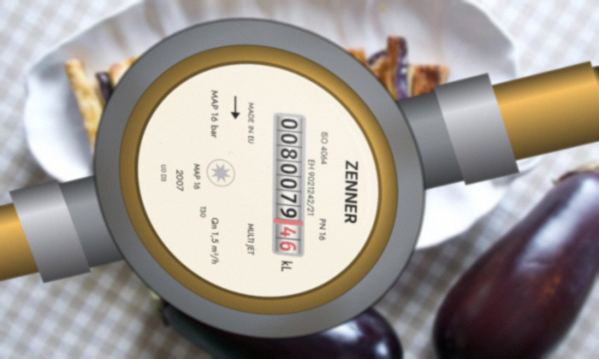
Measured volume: 80079.46 kL
